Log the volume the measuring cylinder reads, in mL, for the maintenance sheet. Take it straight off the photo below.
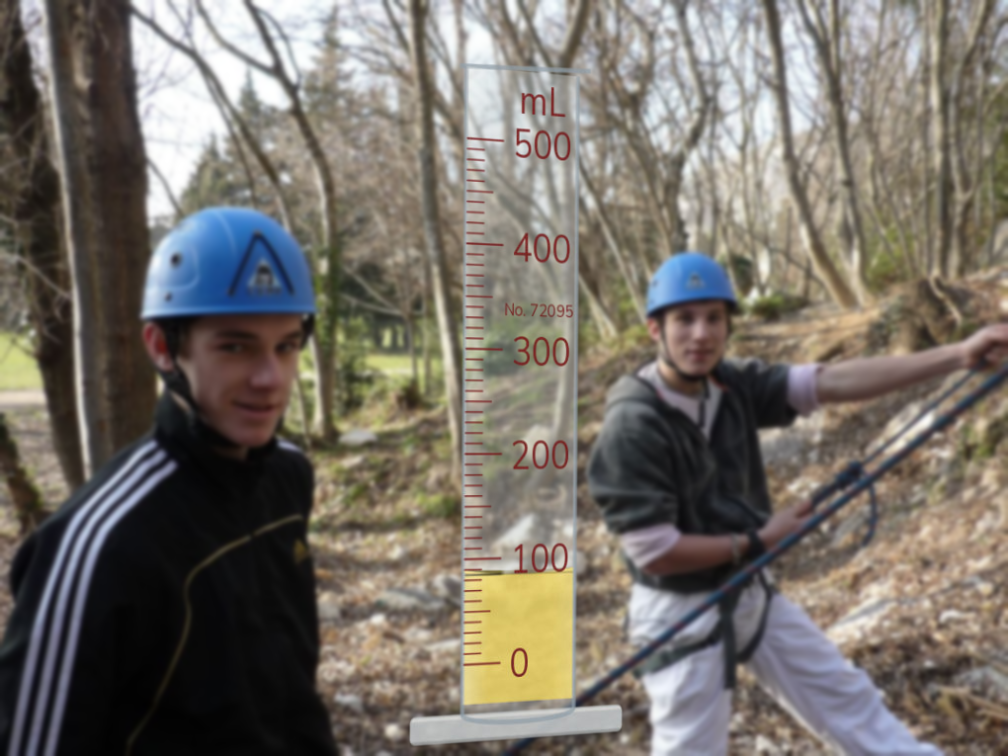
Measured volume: 85 mL
